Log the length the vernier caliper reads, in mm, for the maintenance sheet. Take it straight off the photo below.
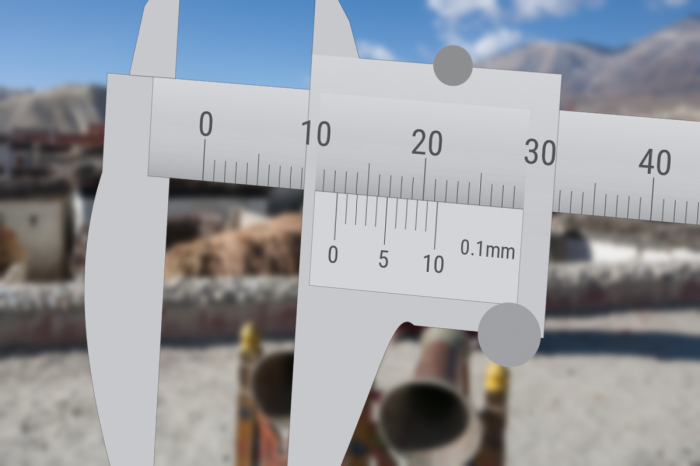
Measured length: 12.3 mm
